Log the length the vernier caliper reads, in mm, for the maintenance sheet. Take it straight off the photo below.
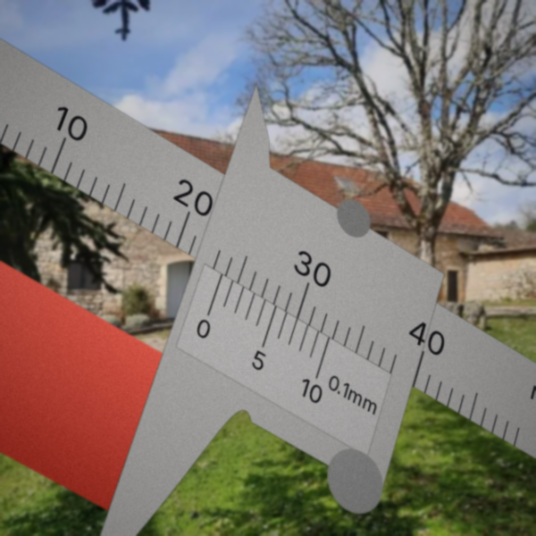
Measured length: 23.7 mm
